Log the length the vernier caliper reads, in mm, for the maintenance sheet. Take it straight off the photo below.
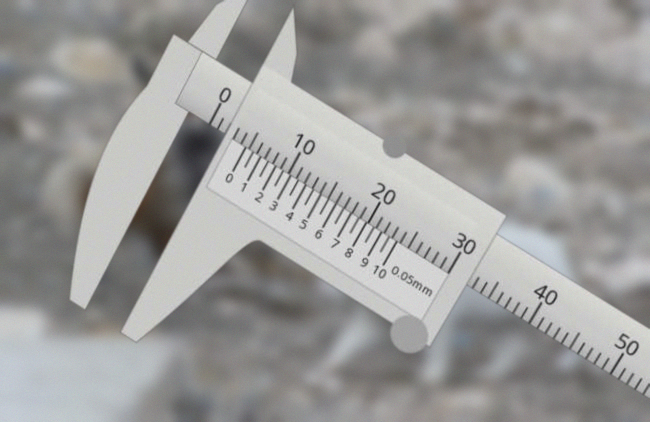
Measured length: 4.6 mm
